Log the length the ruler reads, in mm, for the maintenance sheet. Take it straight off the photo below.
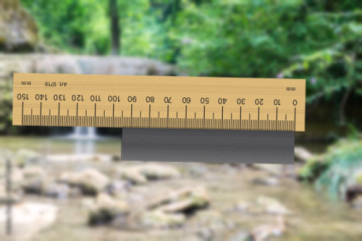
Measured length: 95 mm
